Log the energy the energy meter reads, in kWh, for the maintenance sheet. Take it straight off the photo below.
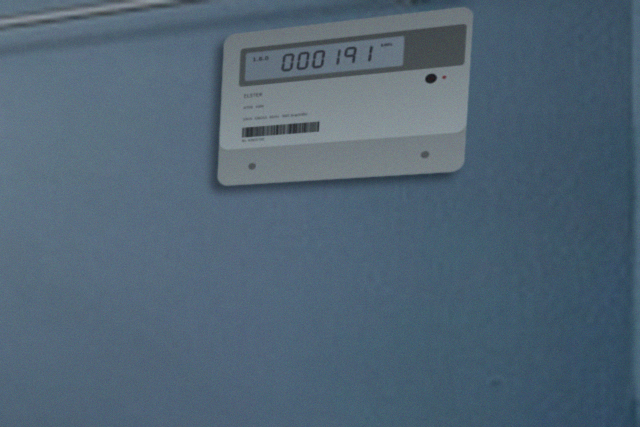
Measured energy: 191 kWh
